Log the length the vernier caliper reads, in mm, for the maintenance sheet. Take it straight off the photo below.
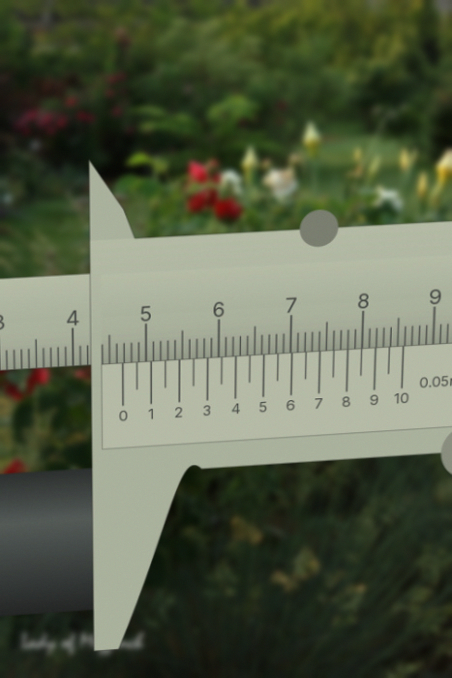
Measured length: 46.8 mm
